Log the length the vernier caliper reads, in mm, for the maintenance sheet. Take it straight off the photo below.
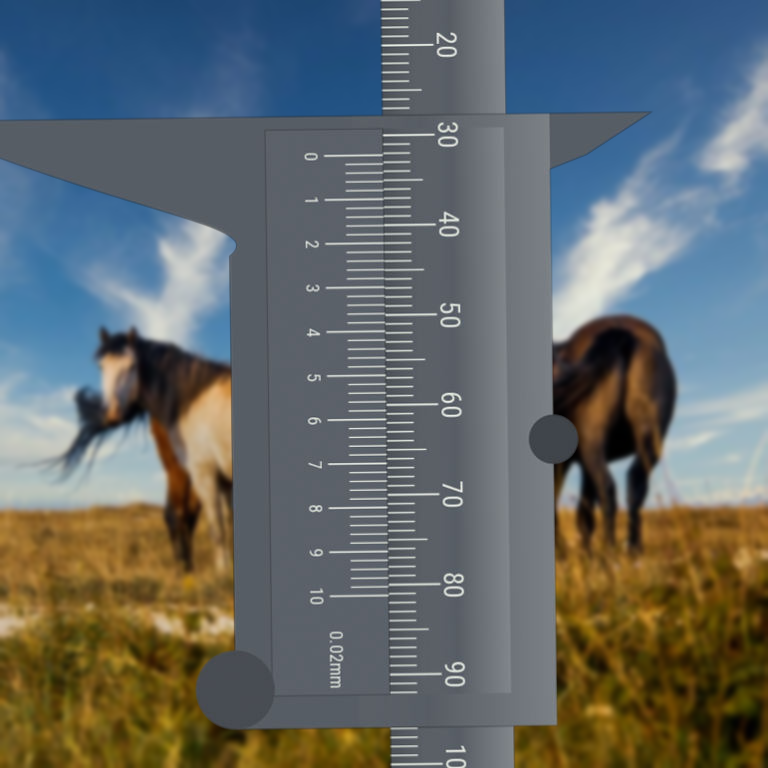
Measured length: 32.2 mm
